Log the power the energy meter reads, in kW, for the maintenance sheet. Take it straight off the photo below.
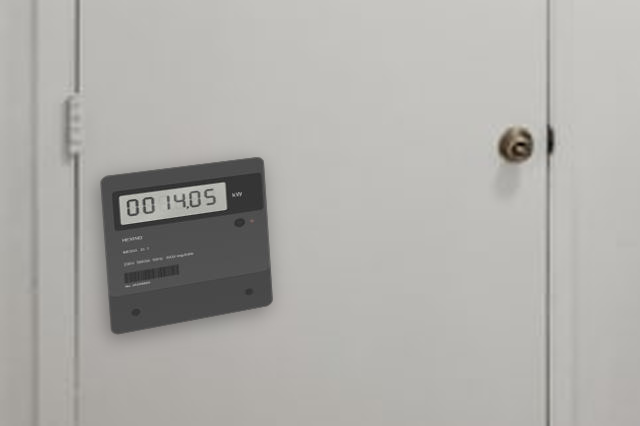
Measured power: 14.05 kW
